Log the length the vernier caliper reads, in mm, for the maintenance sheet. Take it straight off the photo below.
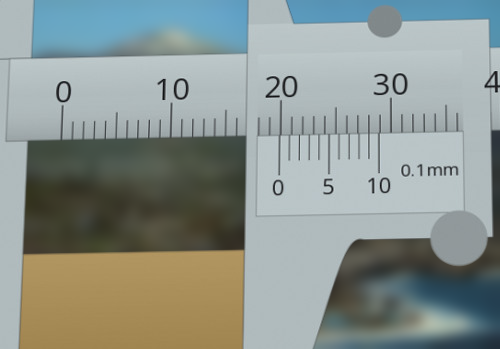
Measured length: 19.9 mm
